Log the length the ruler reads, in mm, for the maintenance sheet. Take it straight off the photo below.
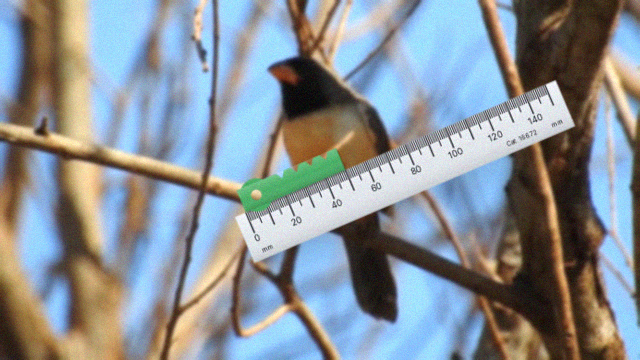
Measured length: 50 mm
